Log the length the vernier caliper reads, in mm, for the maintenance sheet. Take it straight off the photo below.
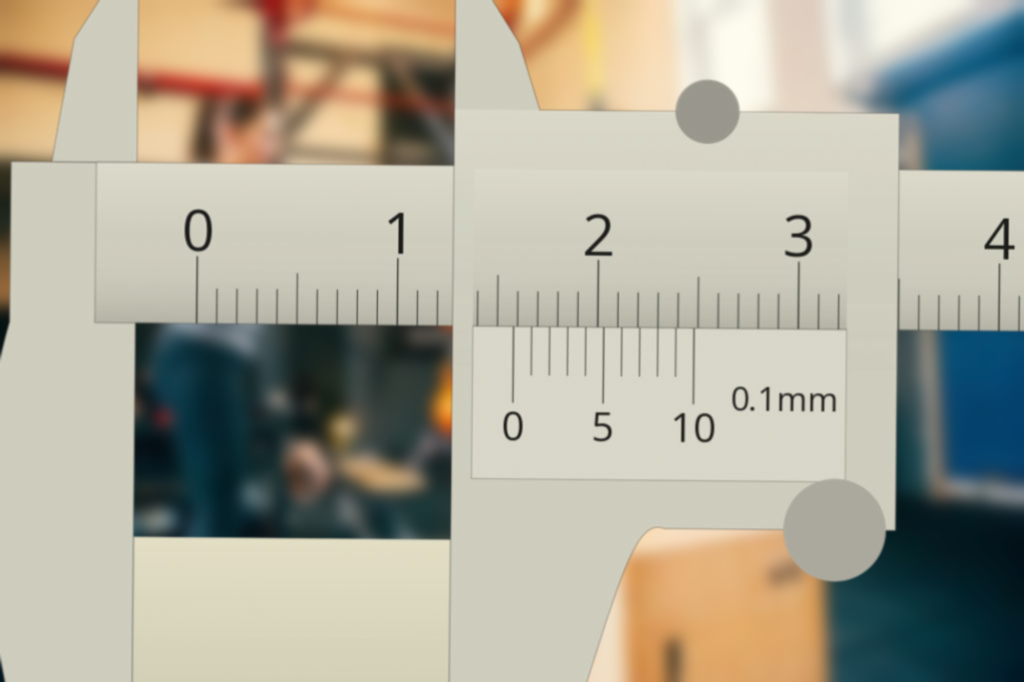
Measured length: 15.8 mm
